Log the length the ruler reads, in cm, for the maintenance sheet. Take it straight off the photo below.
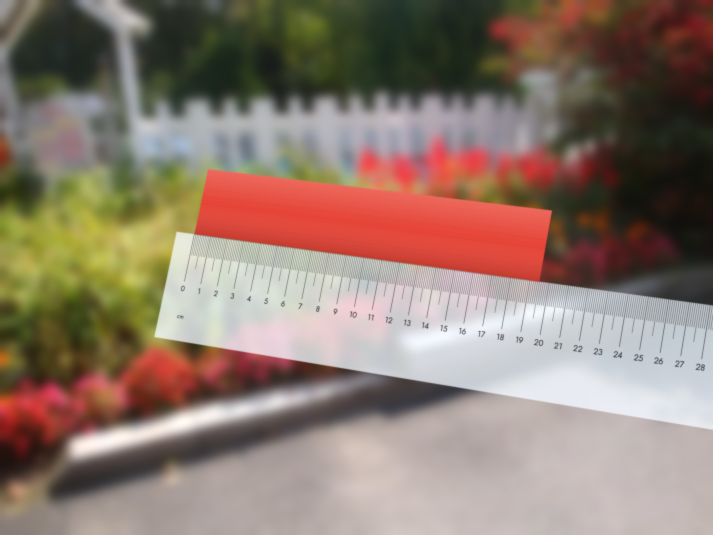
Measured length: 19.5 cm
